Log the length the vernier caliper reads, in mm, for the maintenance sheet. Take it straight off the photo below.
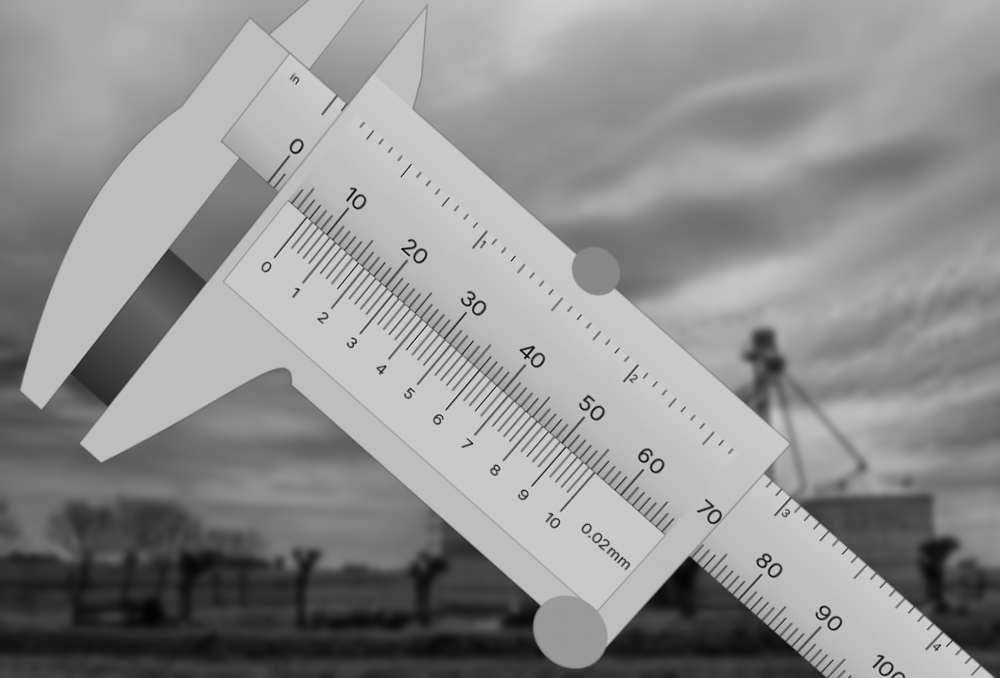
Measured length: 6.6 mm
